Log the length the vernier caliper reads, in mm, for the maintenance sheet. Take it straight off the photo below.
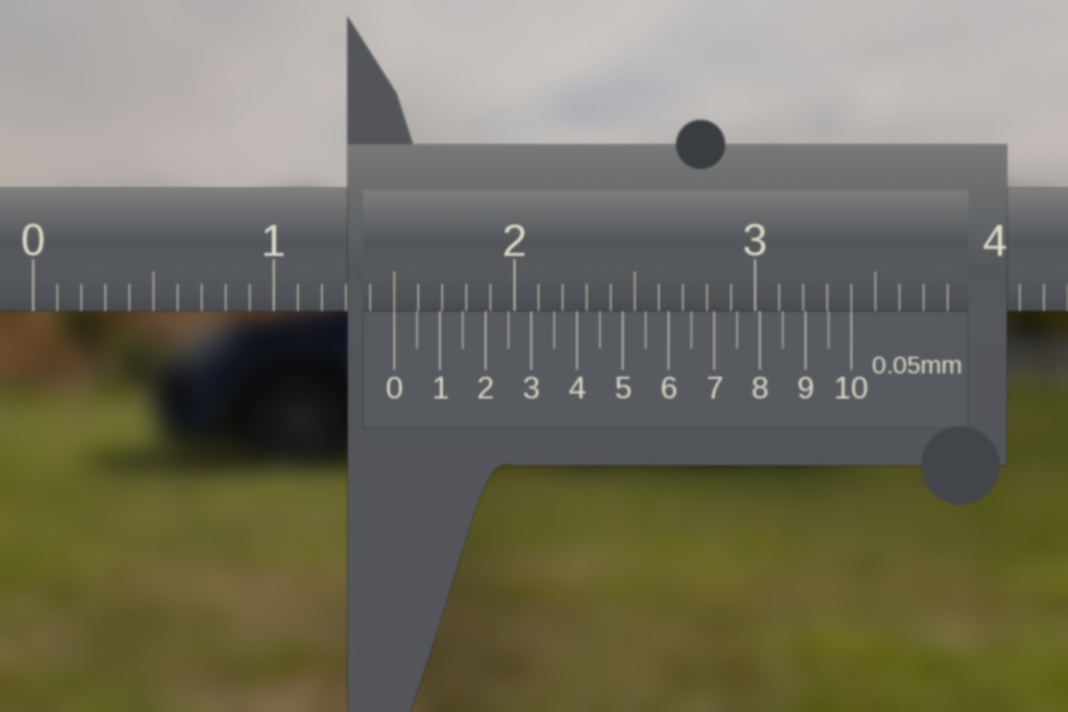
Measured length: 15.0 mm
